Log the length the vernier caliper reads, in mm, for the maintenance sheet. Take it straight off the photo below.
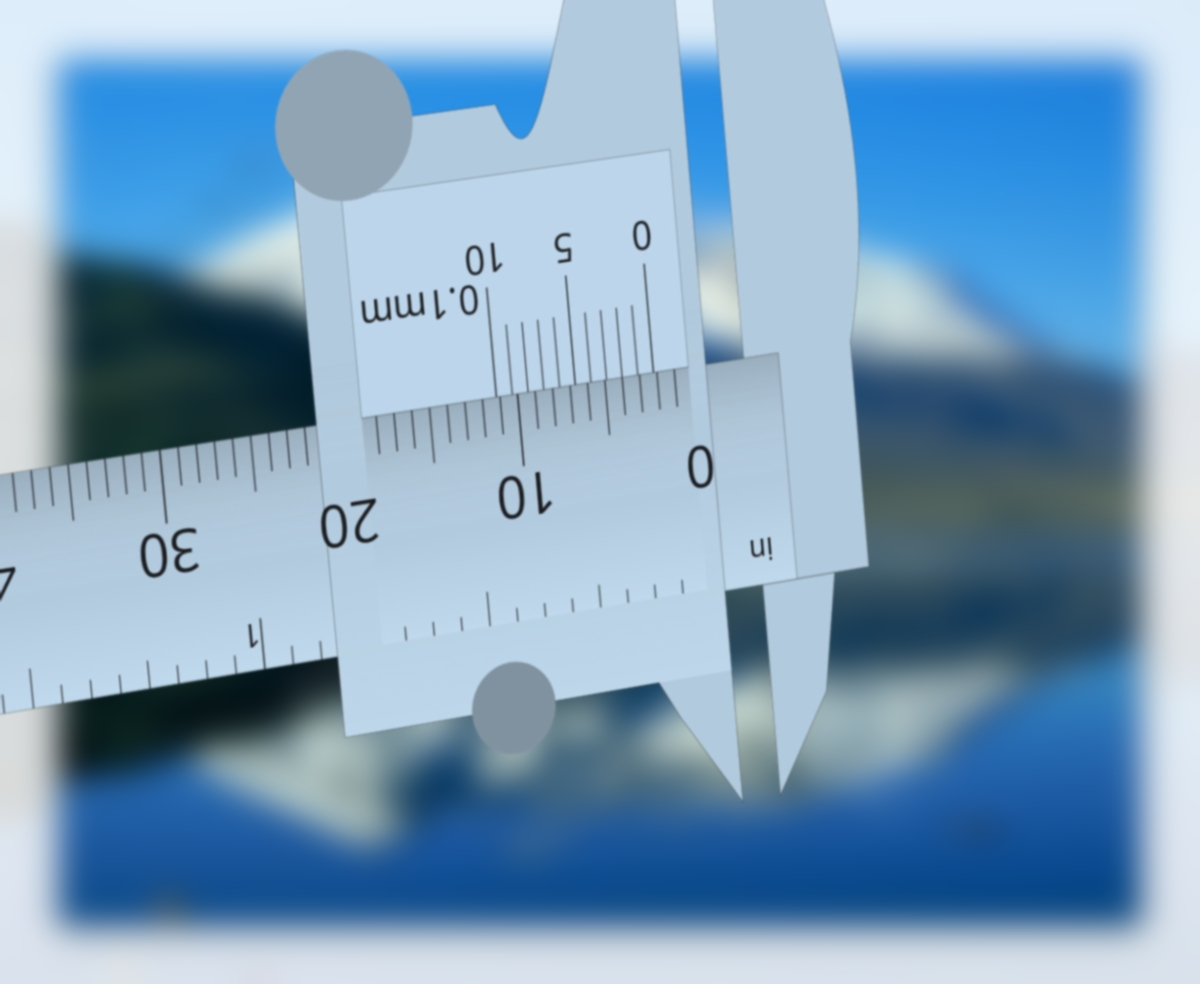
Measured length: 2.2 mm
